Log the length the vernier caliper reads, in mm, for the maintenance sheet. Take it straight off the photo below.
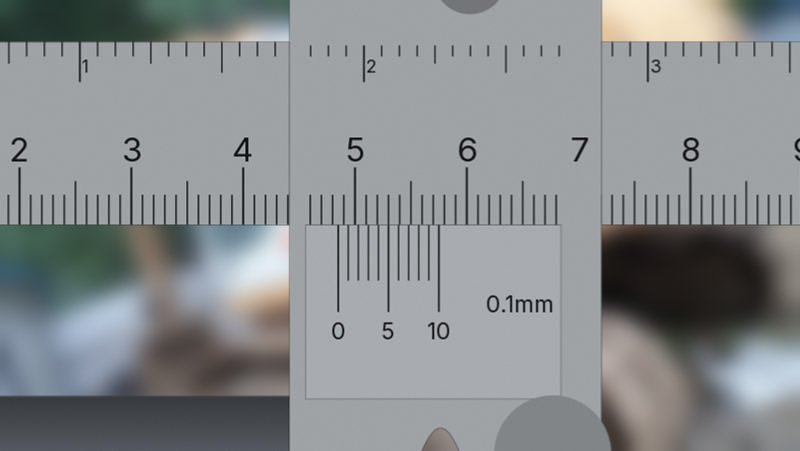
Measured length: 48.5 mm
